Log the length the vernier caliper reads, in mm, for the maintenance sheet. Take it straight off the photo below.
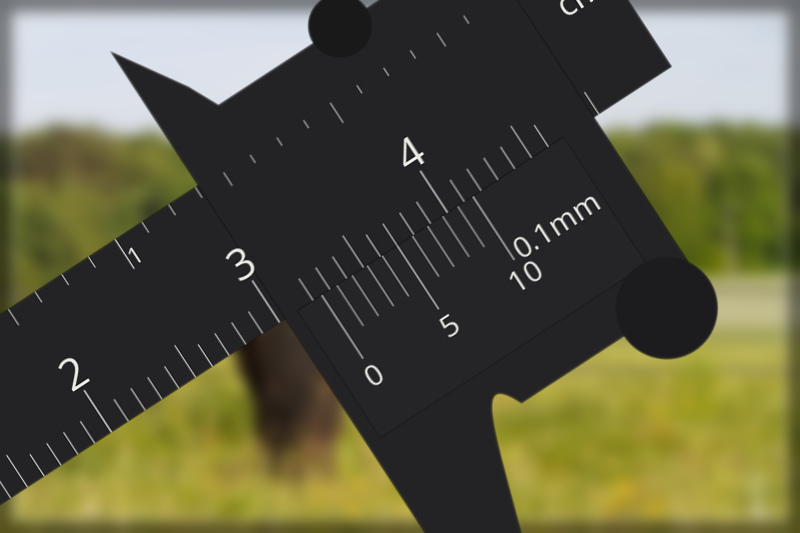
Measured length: 32.5 mm
